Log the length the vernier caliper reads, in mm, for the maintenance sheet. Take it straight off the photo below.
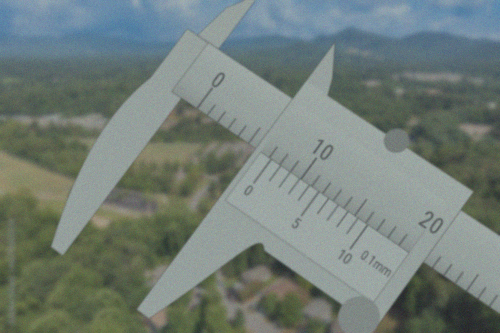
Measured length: 7.2 mm
